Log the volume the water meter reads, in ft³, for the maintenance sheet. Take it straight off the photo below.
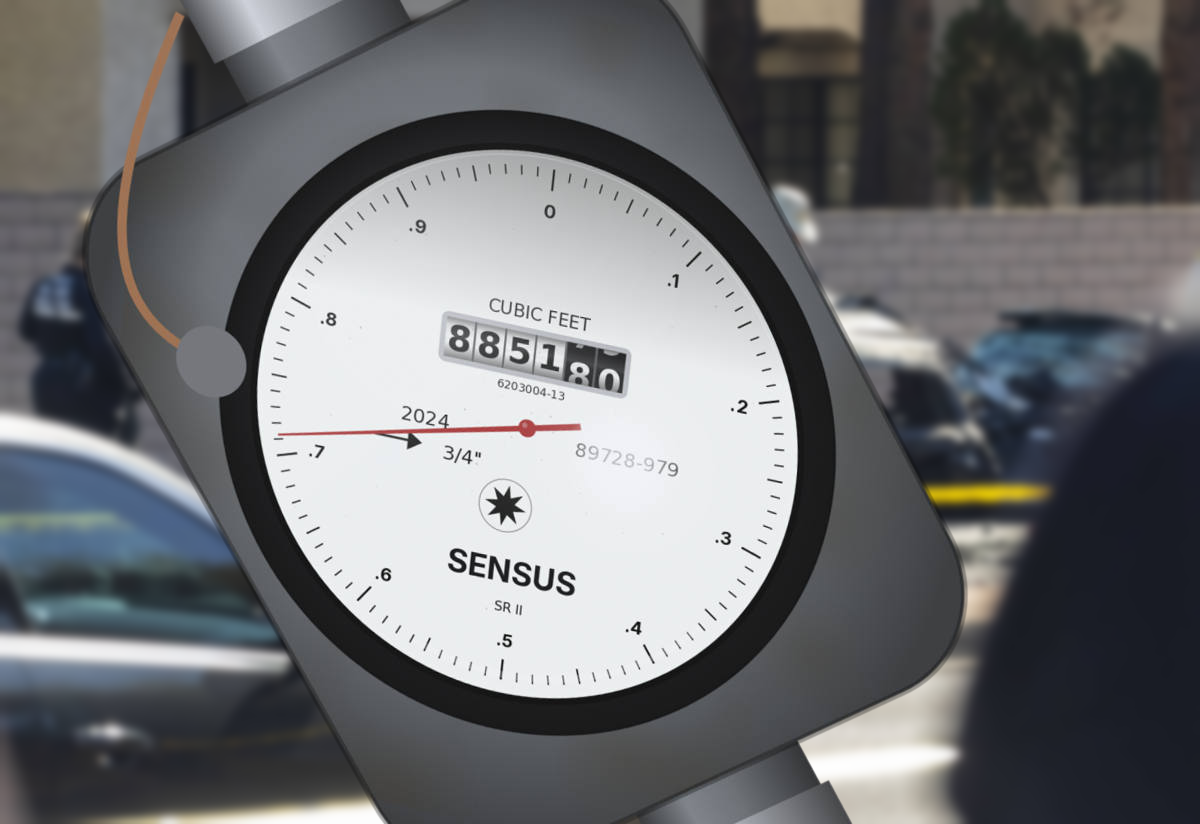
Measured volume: 885179.71 ft³
